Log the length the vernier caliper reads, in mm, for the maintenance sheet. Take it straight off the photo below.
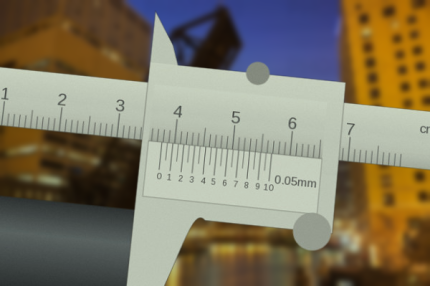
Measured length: 37.8 mm
